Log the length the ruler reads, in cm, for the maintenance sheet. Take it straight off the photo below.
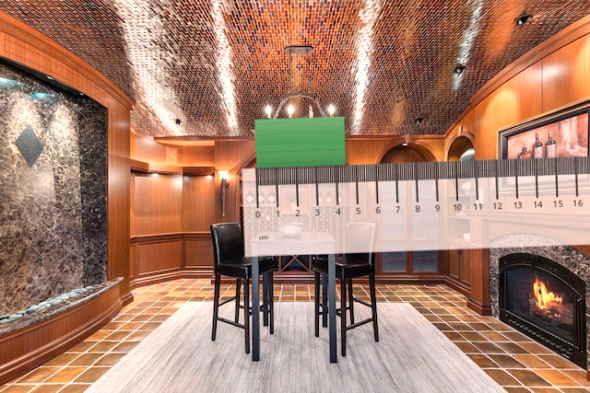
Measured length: 4.5 cm
